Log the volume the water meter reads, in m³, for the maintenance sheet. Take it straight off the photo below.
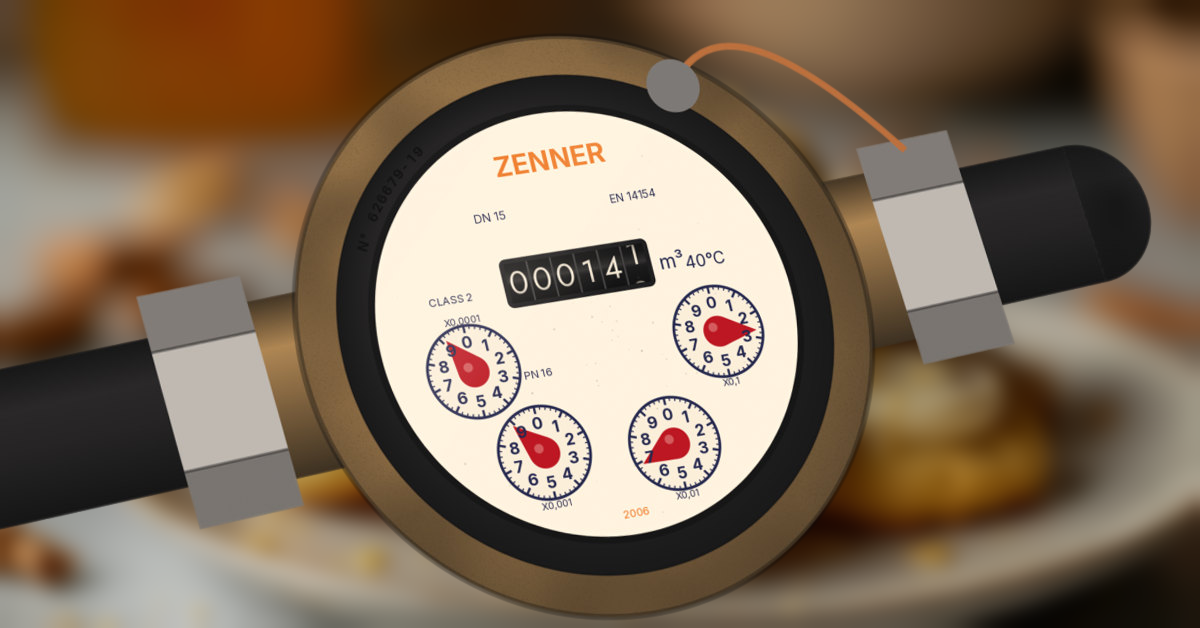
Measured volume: 141.2689 m³
